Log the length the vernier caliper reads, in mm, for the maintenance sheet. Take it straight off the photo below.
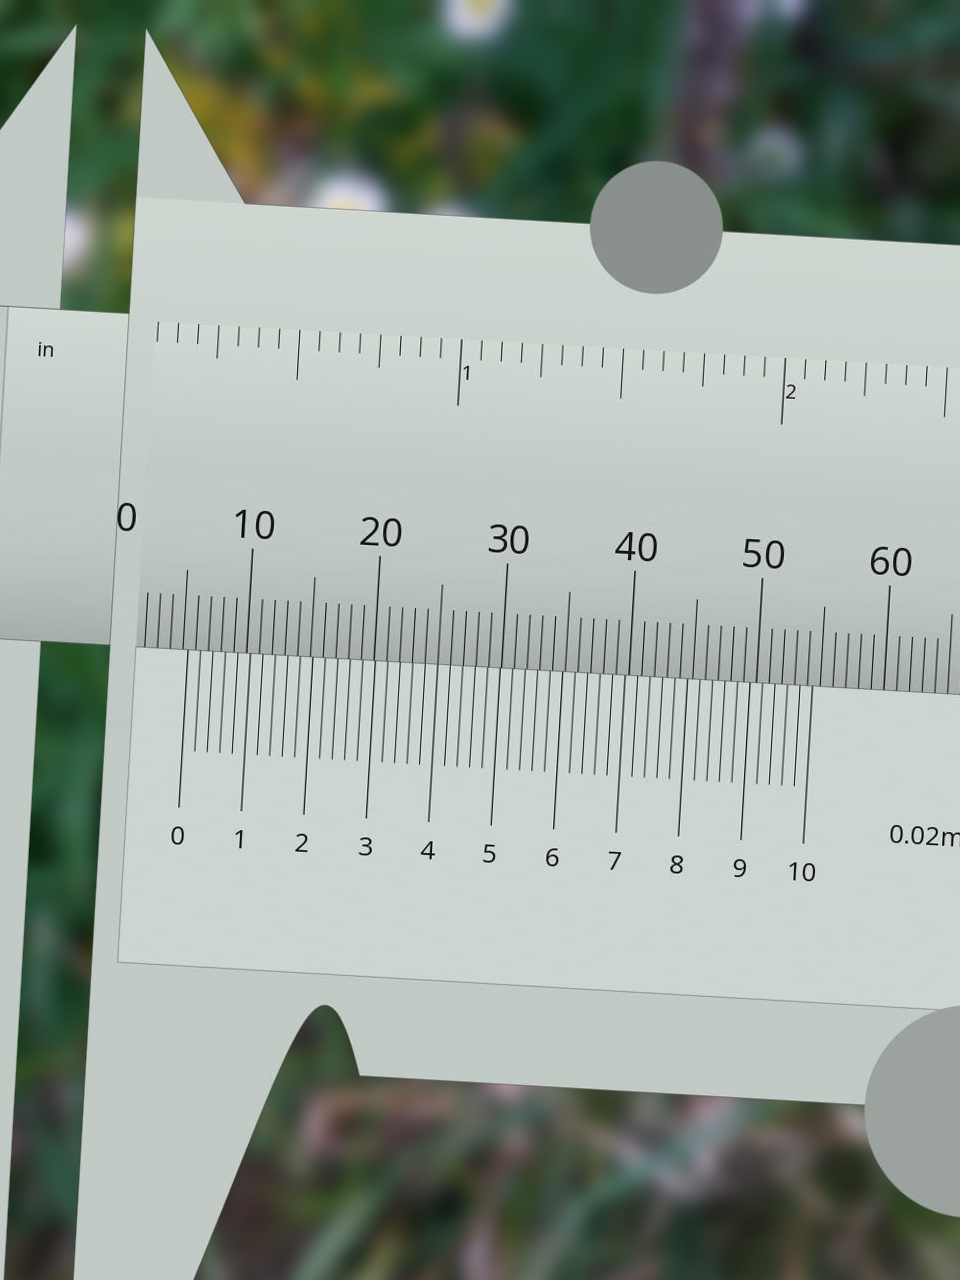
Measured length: 5.4 mm
